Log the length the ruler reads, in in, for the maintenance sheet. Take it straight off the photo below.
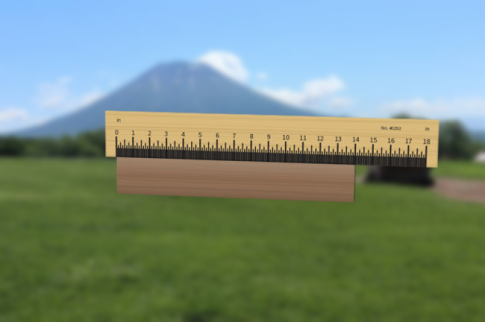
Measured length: 14 in
